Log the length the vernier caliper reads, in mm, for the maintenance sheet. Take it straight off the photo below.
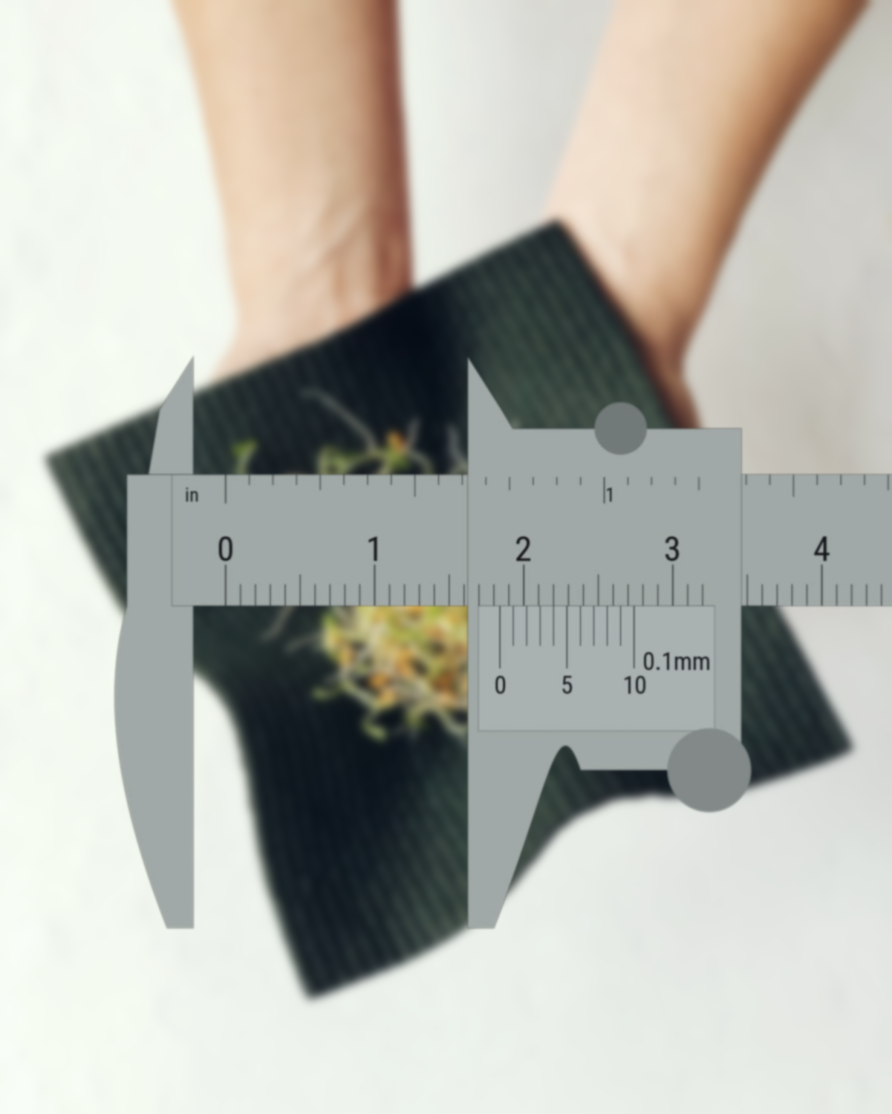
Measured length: 18.4 mm
